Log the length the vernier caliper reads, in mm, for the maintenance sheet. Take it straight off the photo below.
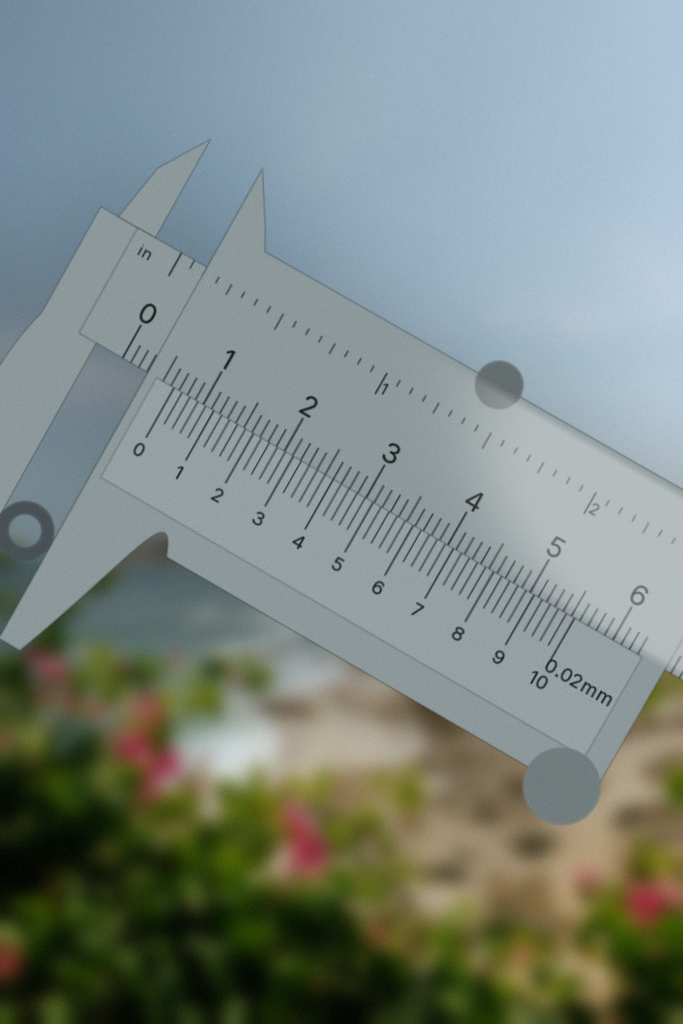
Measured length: 6.4 mm
